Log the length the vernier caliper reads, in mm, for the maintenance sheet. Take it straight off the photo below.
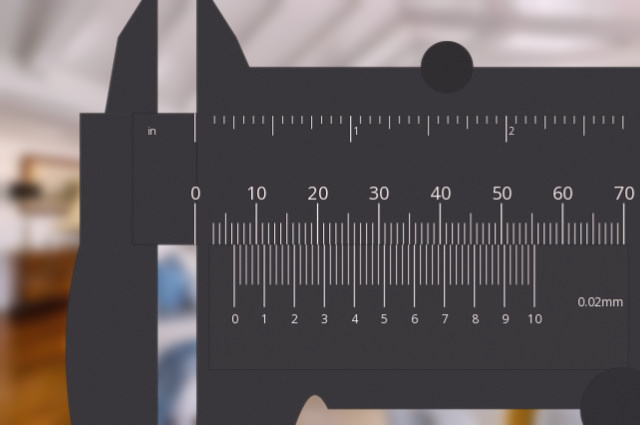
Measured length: 6.4 mm
